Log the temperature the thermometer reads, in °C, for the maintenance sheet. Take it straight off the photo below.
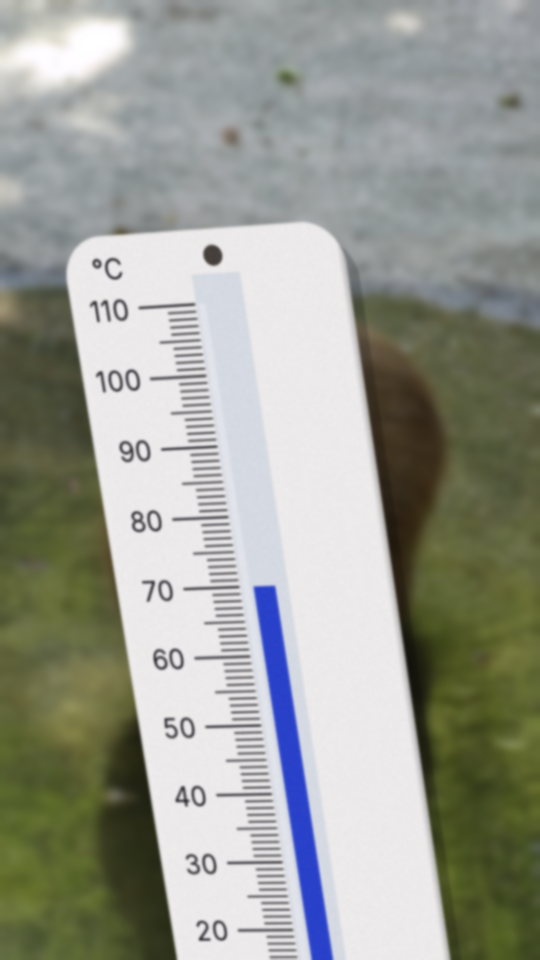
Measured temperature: 70 °C
